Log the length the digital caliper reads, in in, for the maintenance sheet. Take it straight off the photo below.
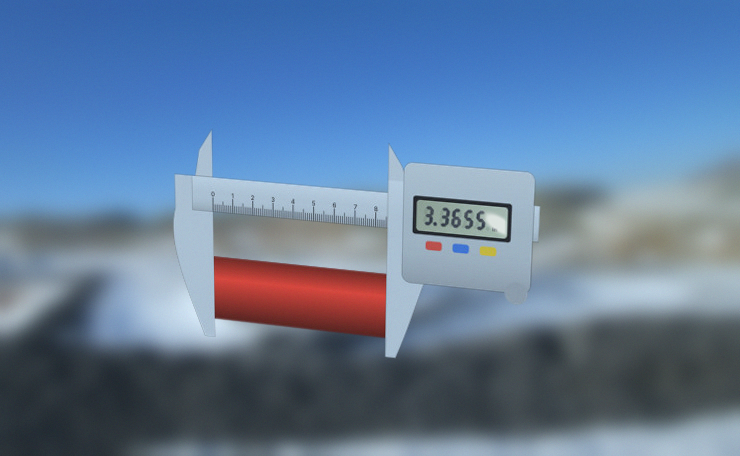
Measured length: 3.3655 in
